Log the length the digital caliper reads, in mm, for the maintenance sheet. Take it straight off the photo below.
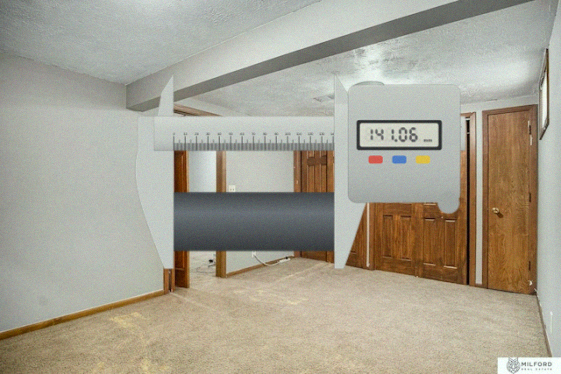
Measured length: 141.06 mm
